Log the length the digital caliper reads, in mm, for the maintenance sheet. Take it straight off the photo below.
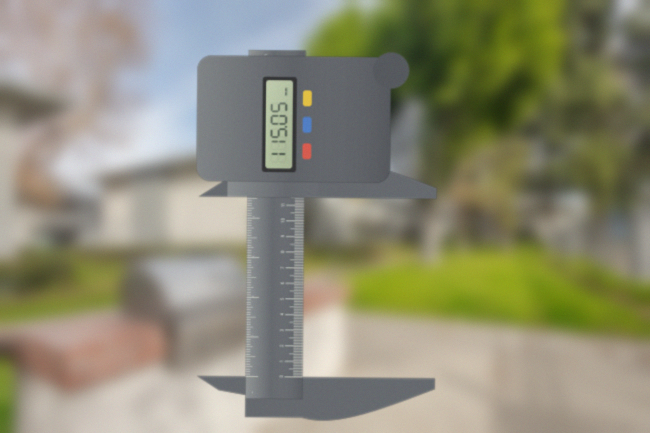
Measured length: 115.05 mm
